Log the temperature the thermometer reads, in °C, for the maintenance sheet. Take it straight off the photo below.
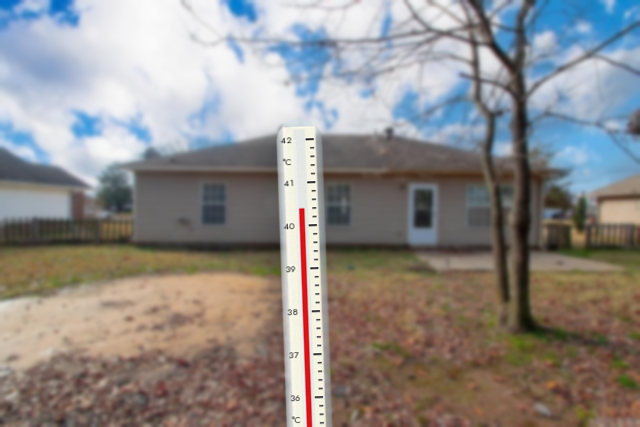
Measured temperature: 40.4 °C
